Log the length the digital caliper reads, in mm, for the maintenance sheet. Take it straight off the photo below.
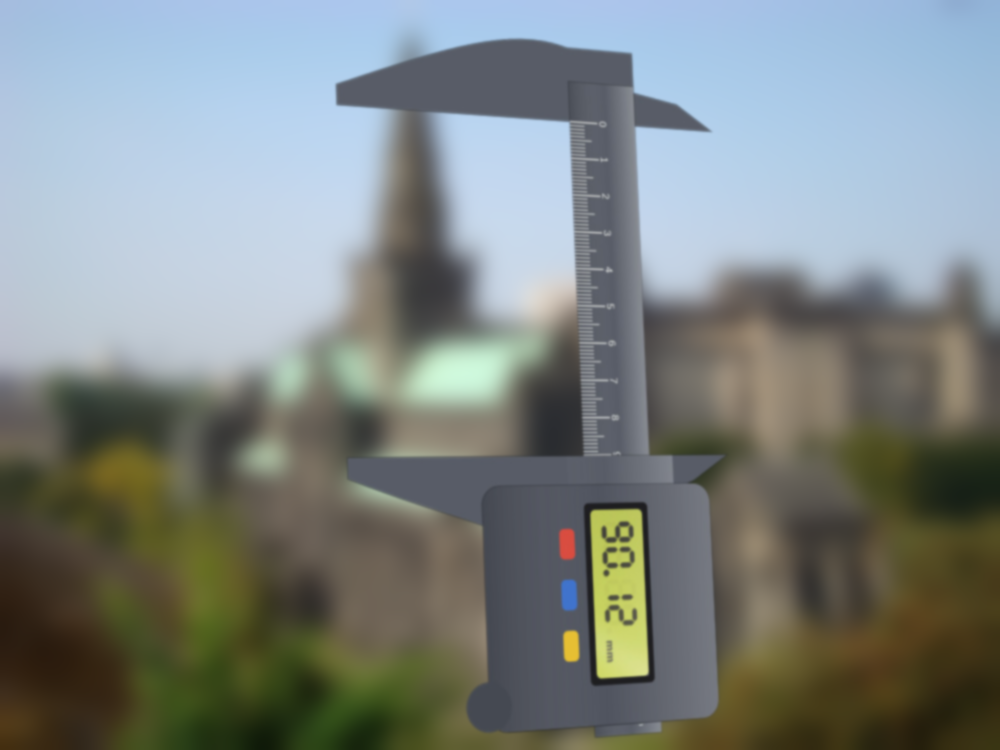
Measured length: 90.12 mm
